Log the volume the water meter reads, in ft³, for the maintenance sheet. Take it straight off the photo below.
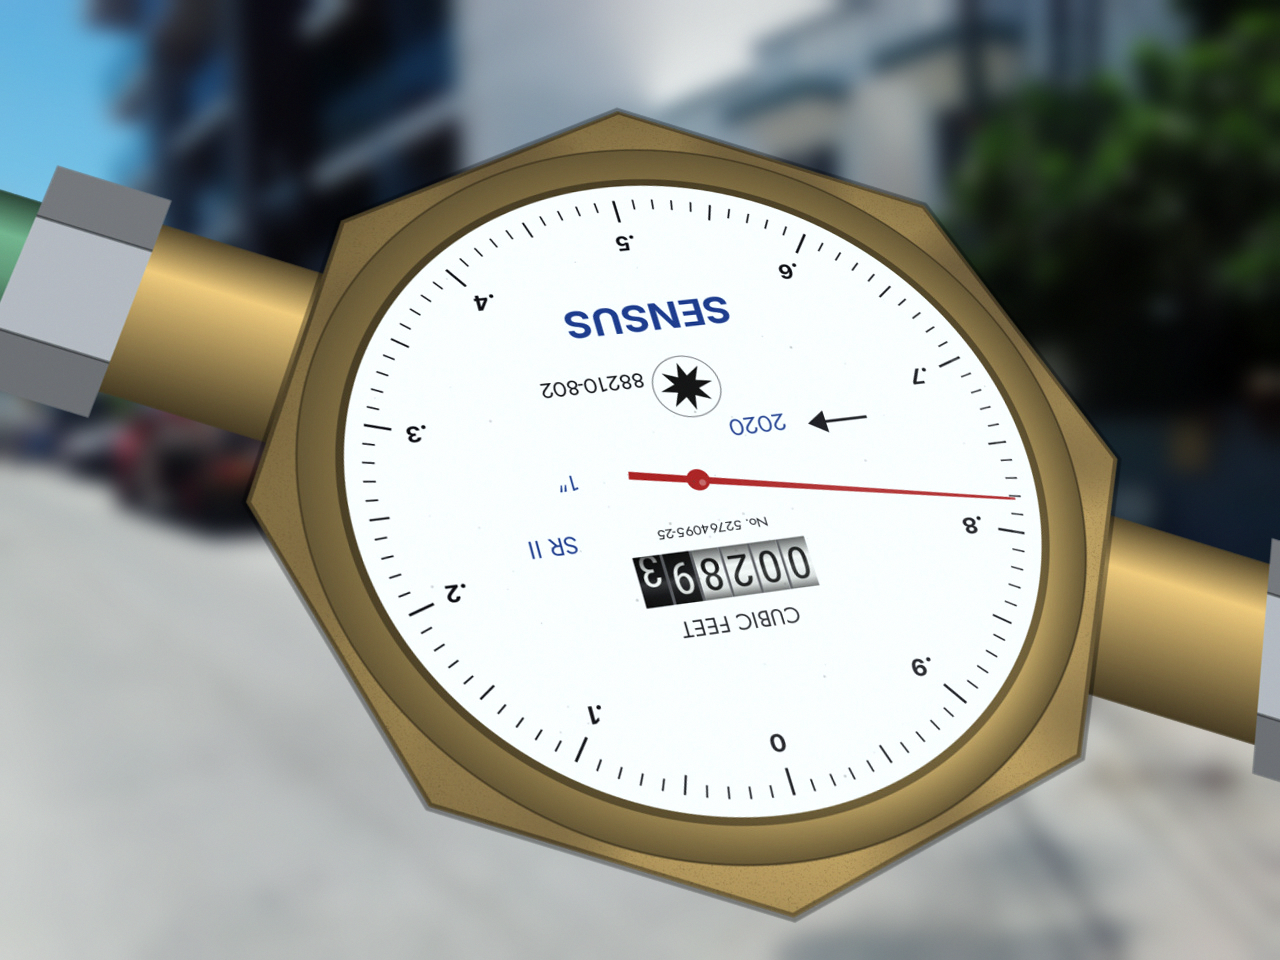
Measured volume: 2892.78 ft³
